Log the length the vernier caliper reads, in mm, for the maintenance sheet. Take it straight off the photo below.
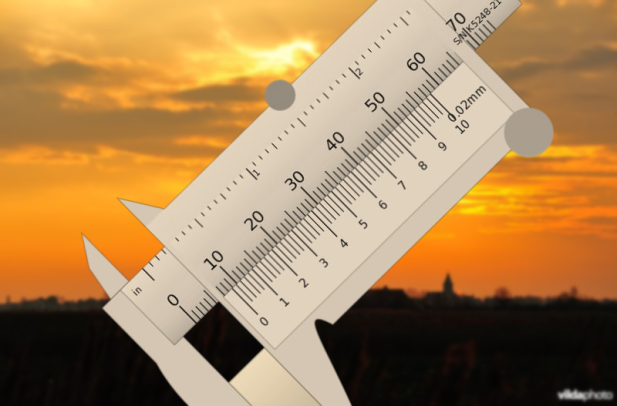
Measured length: 8.8 mm
